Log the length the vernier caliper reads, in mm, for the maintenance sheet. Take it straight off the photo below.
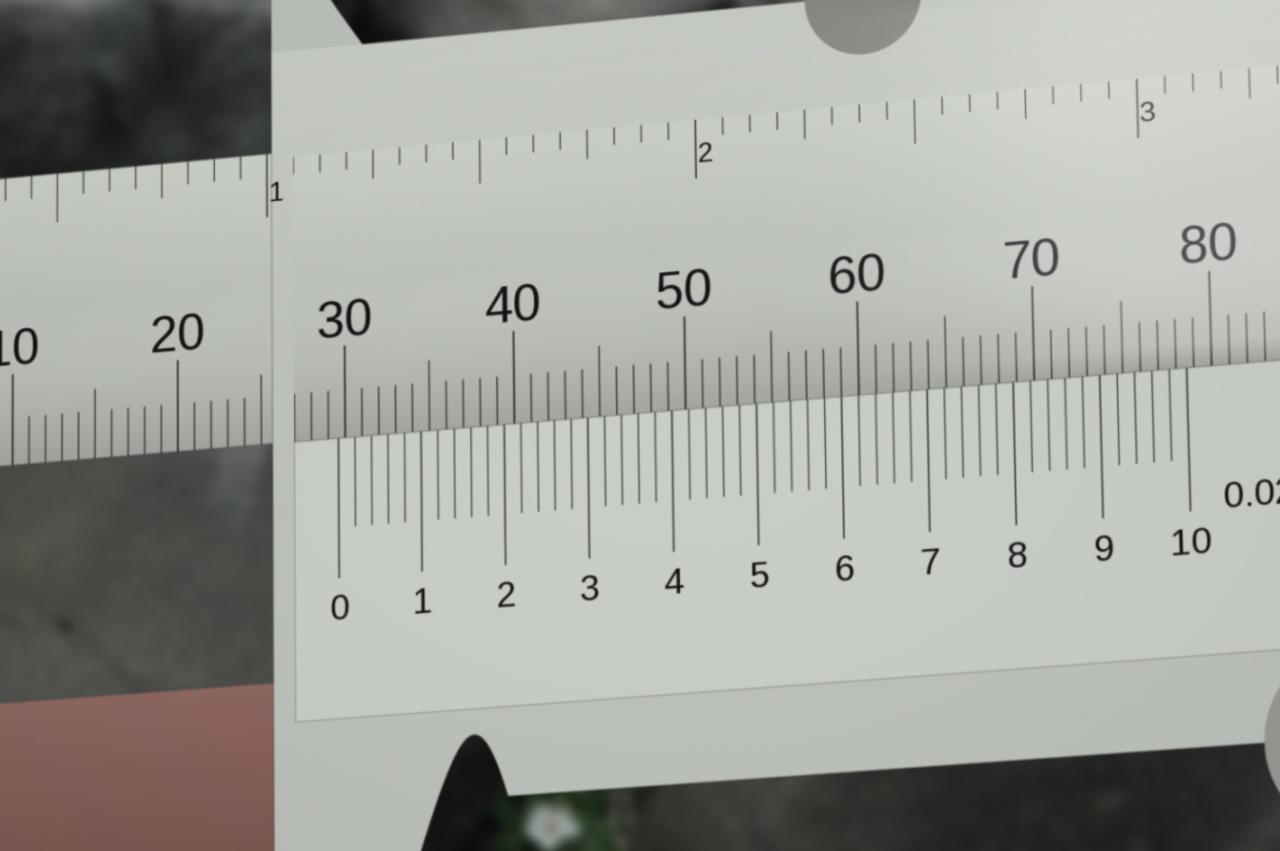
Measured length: 29.6 mm
